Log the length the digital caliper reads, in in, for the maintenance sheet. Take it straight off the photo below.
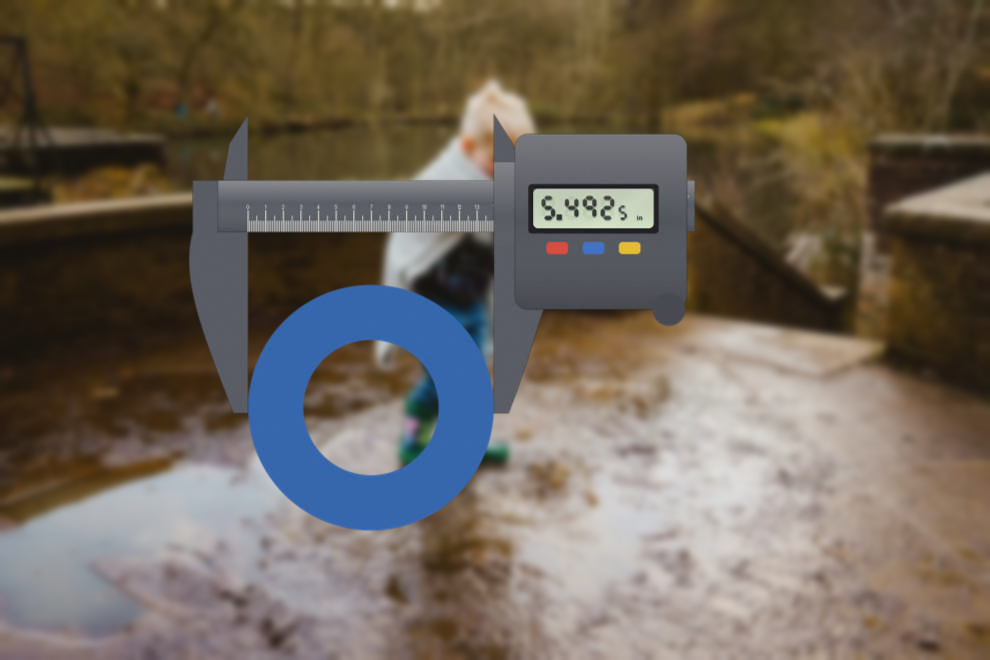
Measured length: 5.4925 in
